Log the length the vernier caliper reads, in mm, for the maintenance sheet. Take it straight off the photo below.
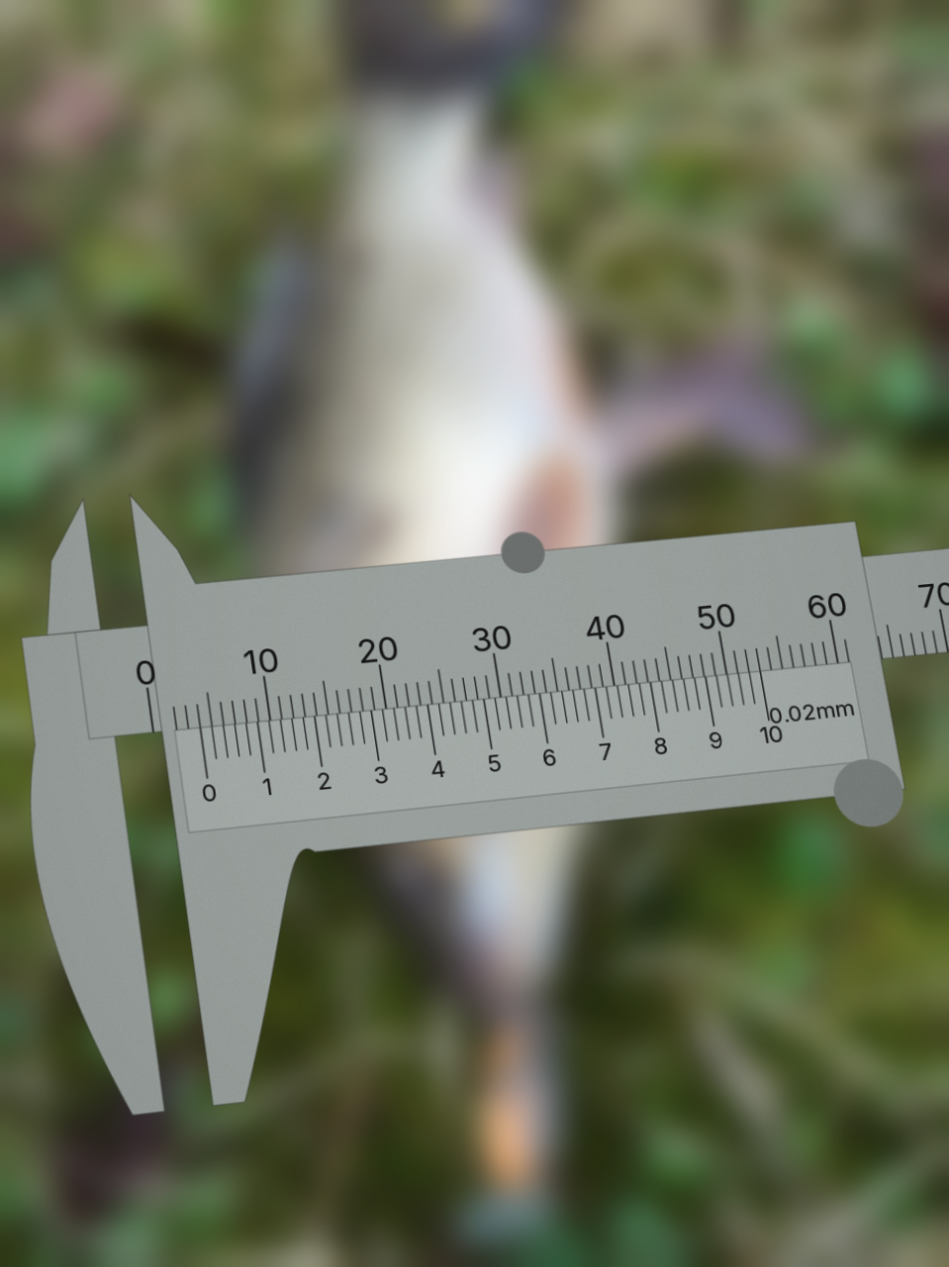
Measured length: 4.0 mm
